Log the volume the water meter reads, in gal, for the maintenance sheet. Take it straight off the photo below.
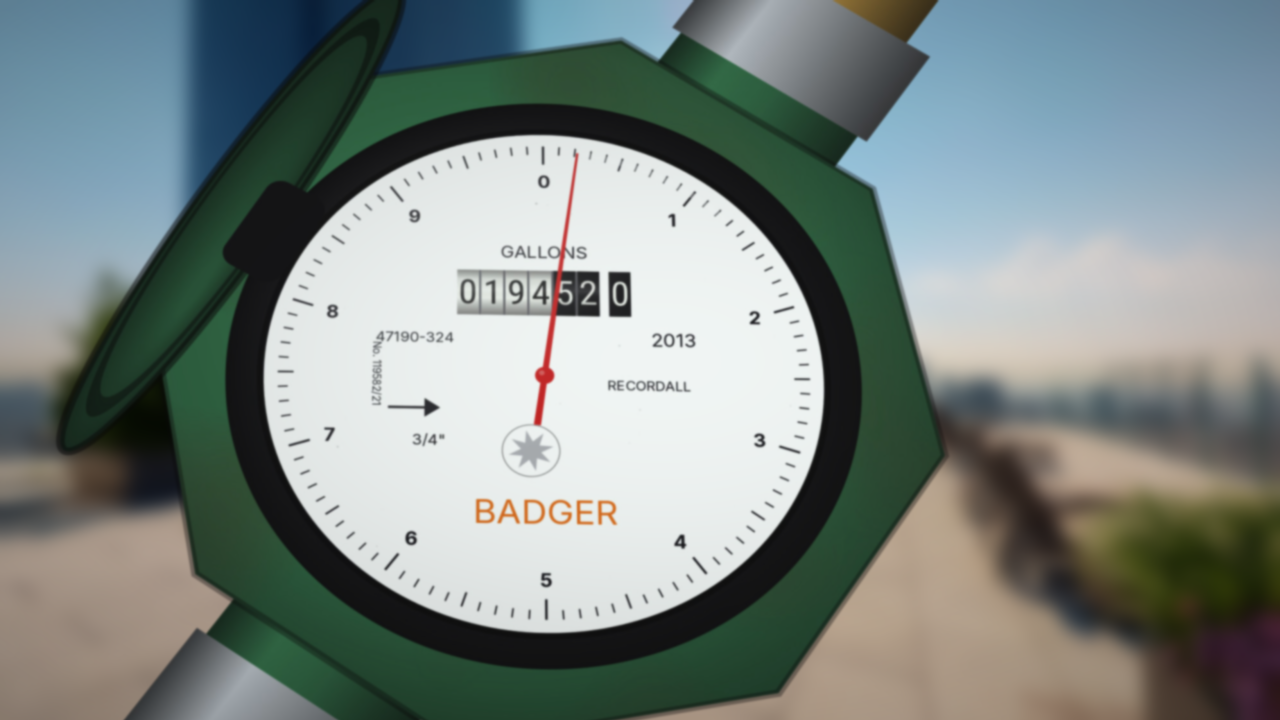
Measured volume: 194520.2 gal
